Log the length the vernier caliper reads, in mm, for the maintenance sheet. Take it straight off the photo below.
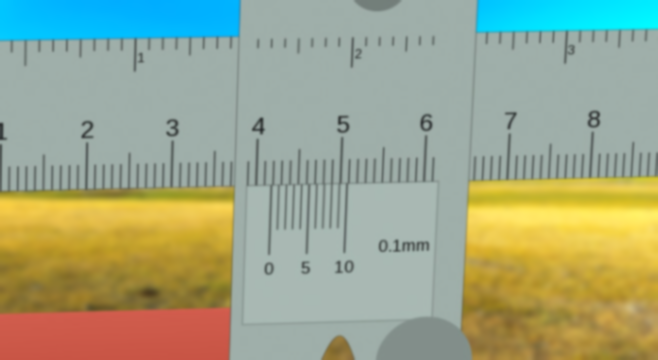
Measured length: 41.8 mm
